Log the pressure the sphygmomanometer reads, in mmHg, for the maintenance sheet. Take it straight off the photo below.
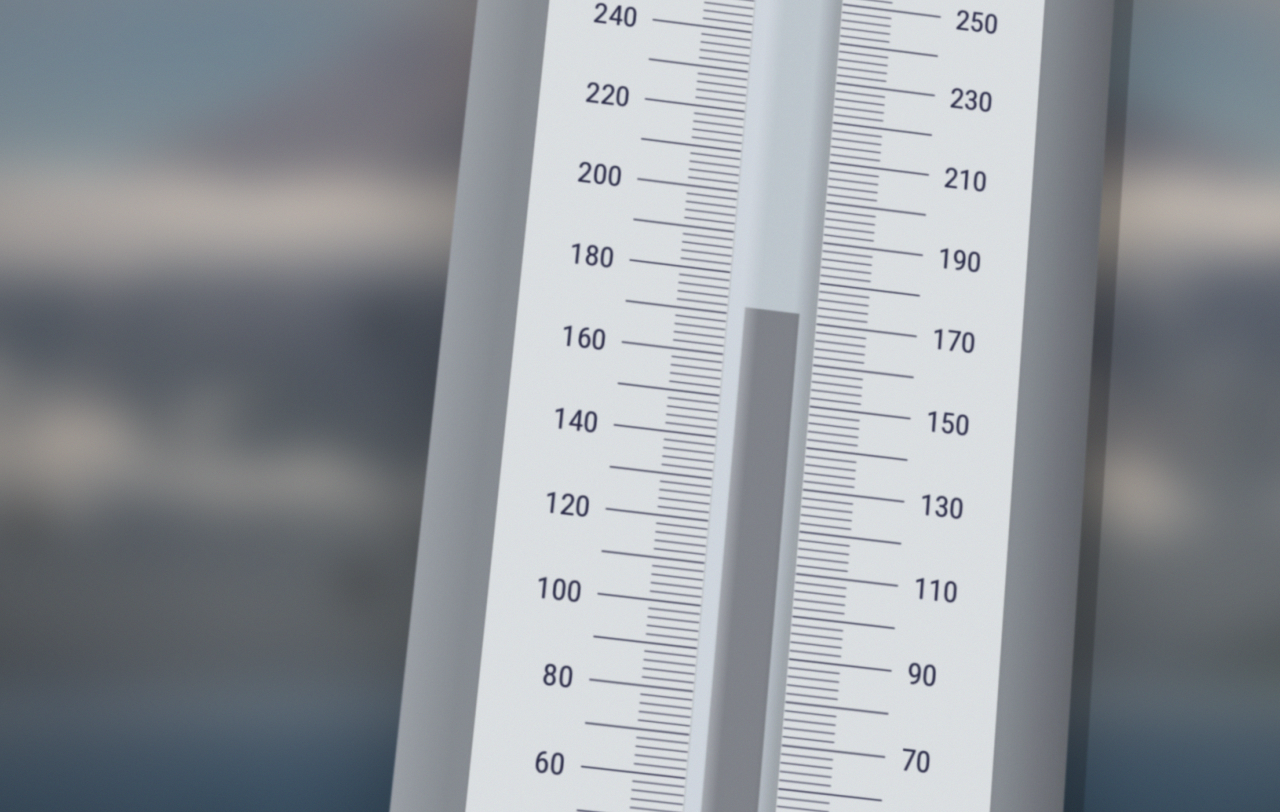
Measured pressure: 172 mmHg
